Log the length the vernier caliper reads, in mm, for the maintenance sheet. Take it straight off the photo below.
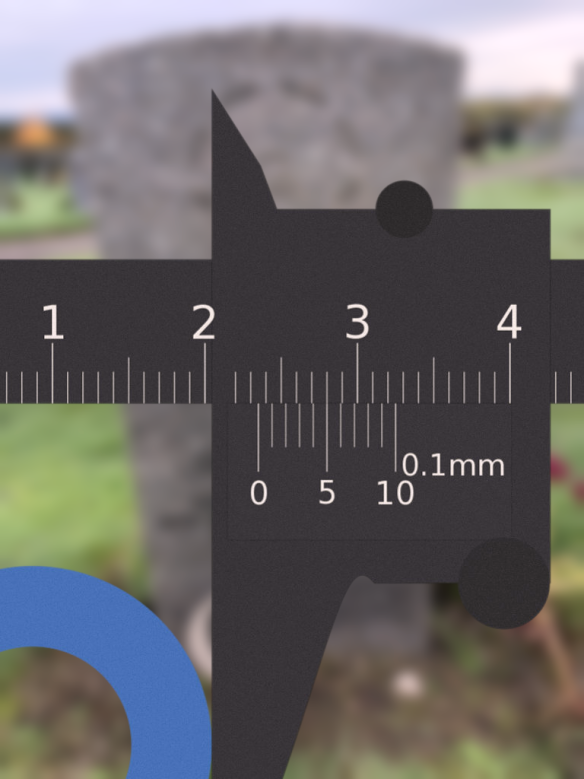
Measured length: 23.5 mm
